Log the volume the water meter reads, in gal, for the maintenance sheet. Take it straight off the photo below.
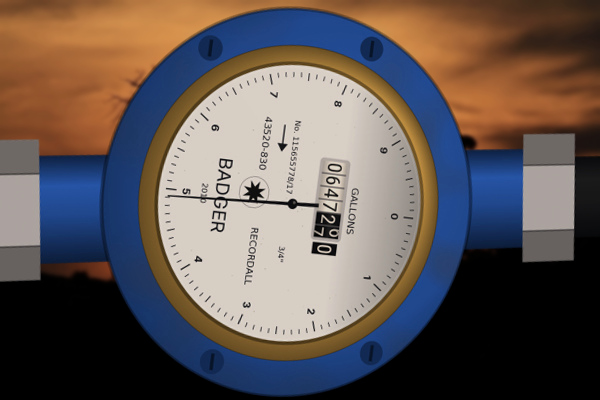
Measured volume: 647264.9 gal
